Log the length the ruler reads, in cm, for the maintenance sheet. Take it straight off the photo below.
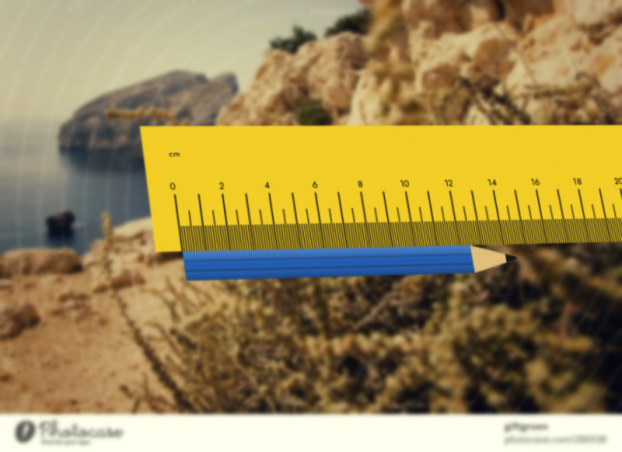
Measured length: 14.5 cm
